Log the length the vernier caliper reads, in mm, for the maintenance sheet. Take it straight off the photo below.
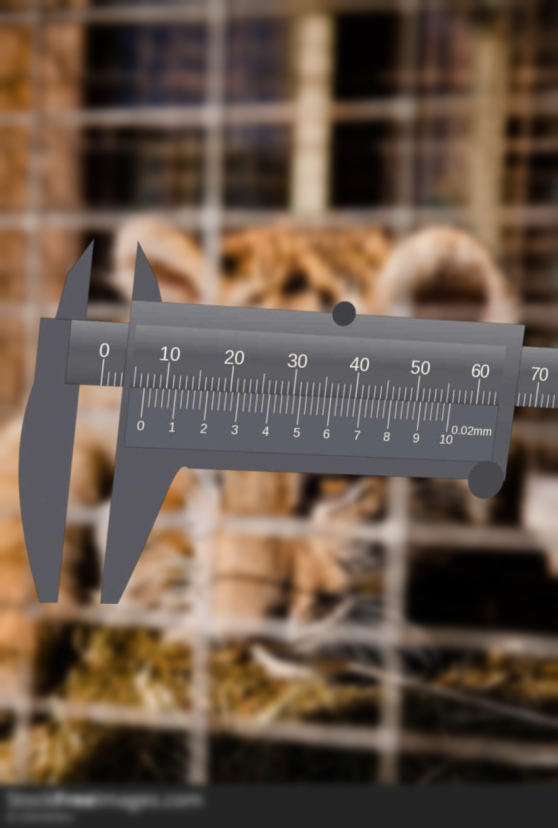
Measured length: 6.6 mm
